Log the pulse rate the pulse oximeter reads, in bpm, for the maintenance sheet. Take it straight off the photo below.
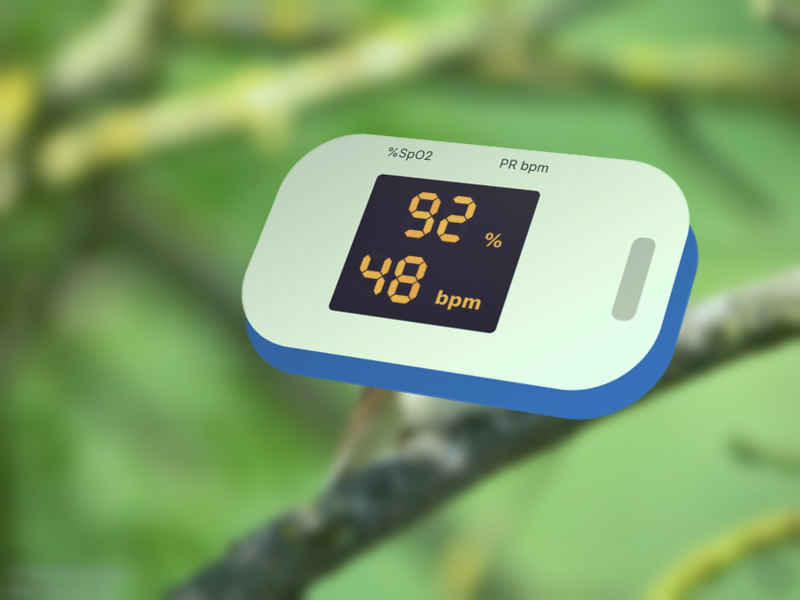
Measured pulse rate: 48 bpm
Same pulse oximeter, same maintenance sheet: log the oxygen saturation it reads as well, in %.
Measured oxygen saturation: 92 %
